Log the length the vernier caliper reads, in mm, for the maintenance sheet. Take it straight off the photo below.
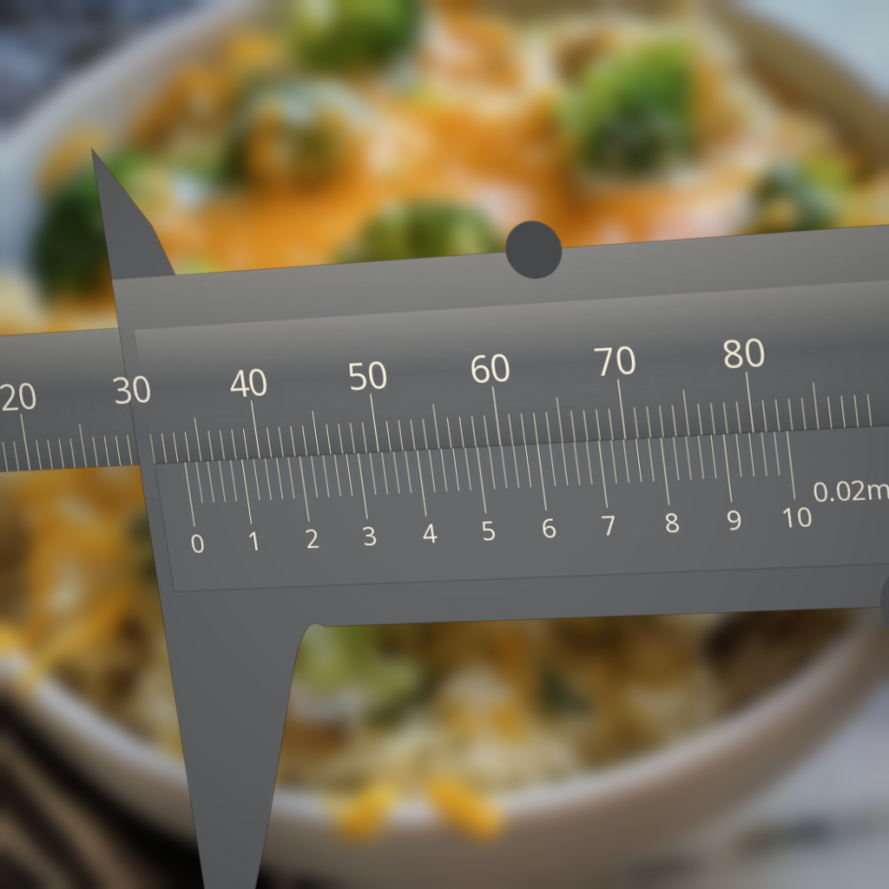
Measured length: 33.6 mm
